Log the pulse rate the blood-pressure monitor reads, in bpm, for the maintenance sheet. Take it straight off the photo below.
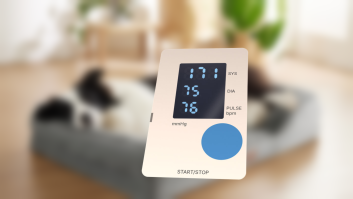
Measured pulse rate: 76 bpm
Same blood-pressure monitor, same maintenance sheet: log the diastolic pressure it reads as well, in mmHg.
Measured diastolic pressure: 75 mmHg
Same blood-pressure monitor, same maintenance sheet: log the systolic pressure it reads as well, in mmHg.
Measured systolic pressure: 171 mmHg
